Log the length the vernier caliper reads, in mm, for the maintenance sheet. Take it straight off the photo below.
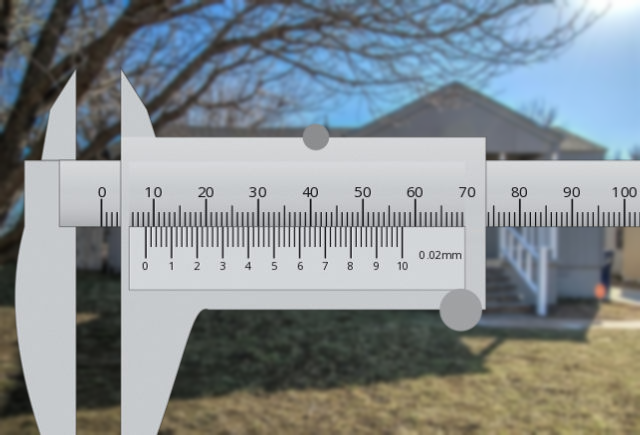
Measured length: 8.5 mm
